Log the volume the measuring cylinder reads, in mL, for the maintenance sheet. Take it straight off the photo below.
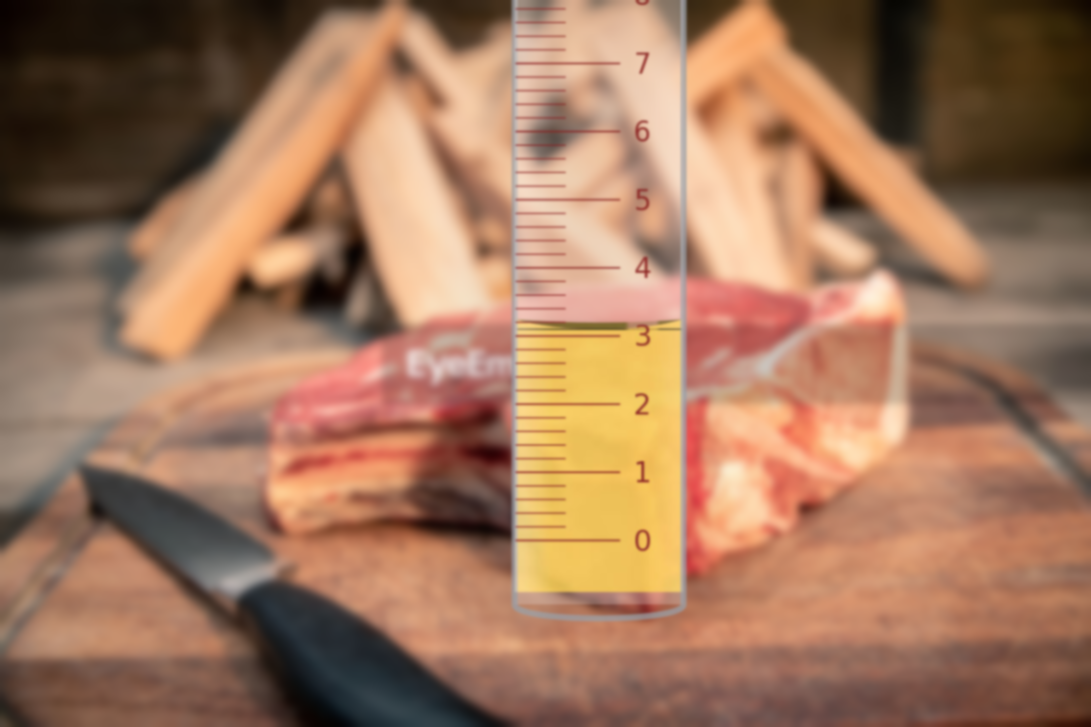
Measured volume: 3.1 mL
